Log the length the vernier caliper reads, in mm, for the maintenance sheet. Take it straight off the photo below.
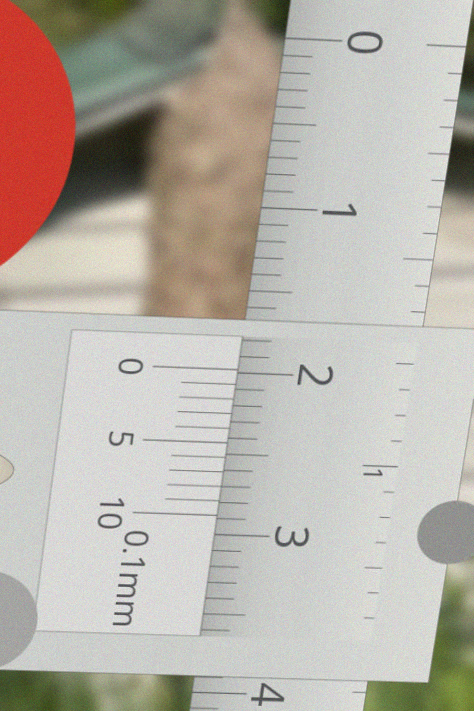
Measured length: 19.8 mm
